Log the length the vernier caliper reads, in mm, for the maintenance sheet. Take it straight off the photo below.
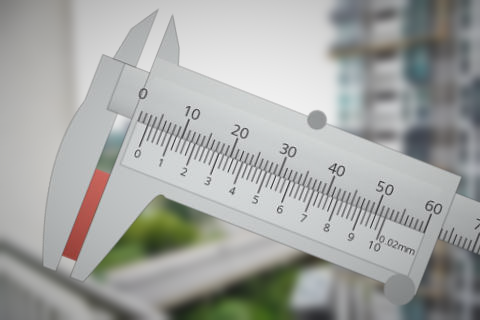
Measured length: 3.0 mm
